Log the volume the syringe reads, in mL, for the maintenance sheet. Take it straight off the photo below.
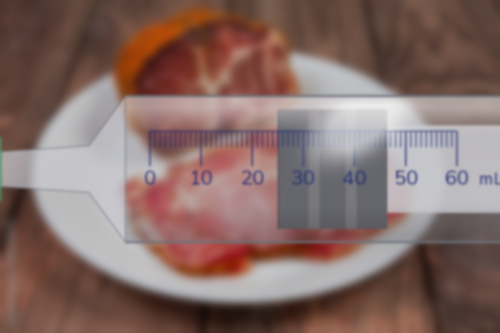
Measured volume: 25 mL
